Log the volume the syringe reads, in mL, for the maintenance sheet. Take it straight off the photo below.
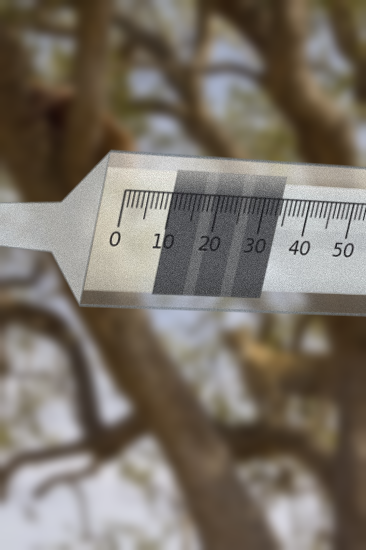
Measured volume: 10 mL
